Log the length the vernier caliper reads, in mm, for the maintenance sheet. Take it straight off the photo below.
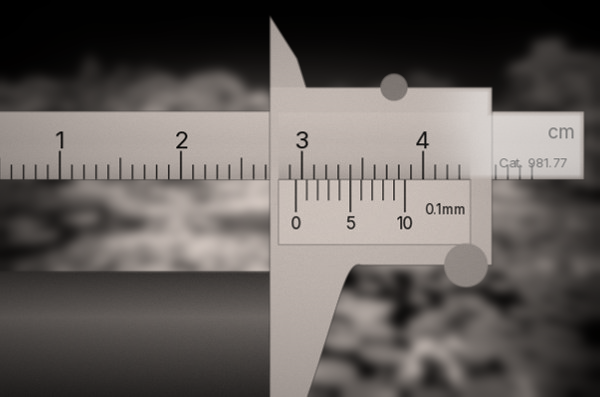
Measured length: 29.5 mm
